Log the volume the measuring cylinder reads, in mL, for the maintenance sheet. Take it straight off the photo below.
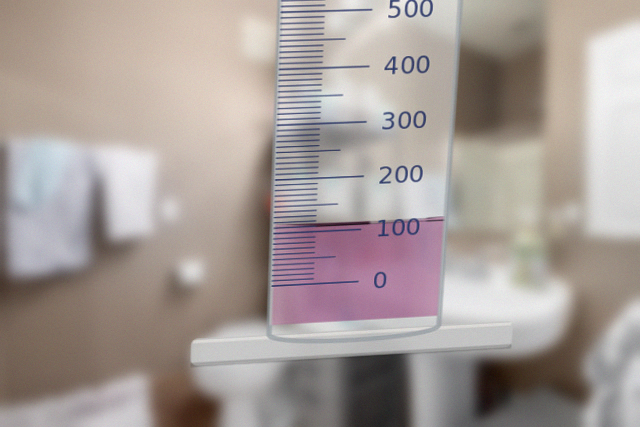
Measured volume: 110 mL
